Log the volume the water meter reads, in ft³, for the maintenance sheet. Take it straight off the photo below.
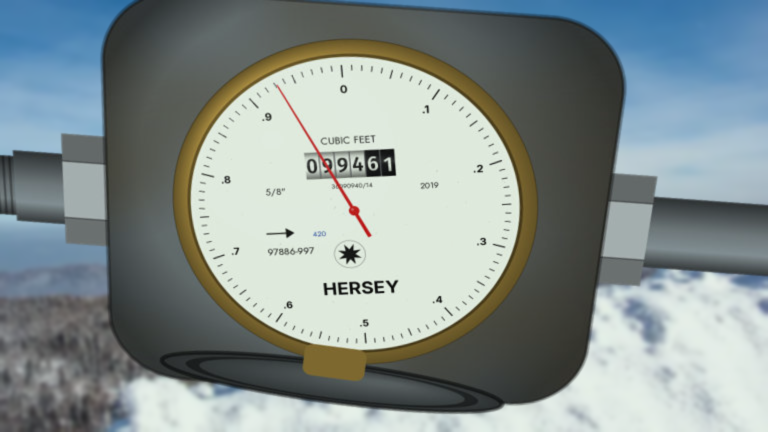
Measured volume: 99460.93 ft³
